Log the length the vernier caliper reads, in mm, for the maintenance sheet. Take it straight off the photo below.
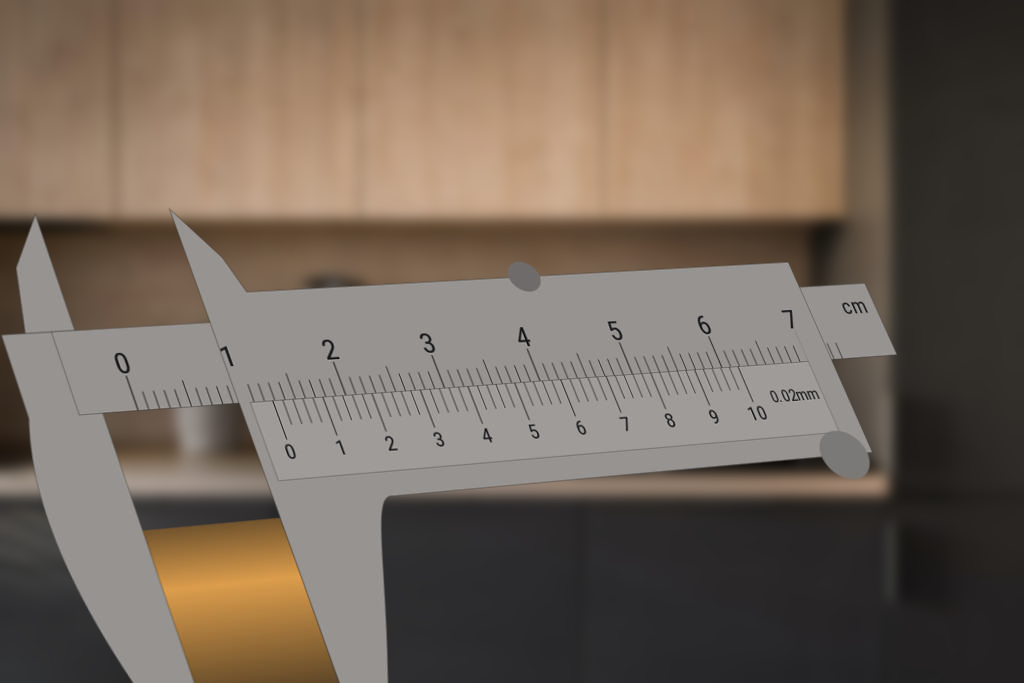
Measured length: 12.8 mm
